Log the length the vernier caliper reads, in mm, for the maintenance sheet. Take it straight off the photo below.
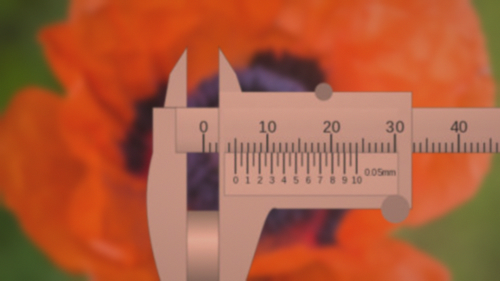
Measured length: 5.0 mm
